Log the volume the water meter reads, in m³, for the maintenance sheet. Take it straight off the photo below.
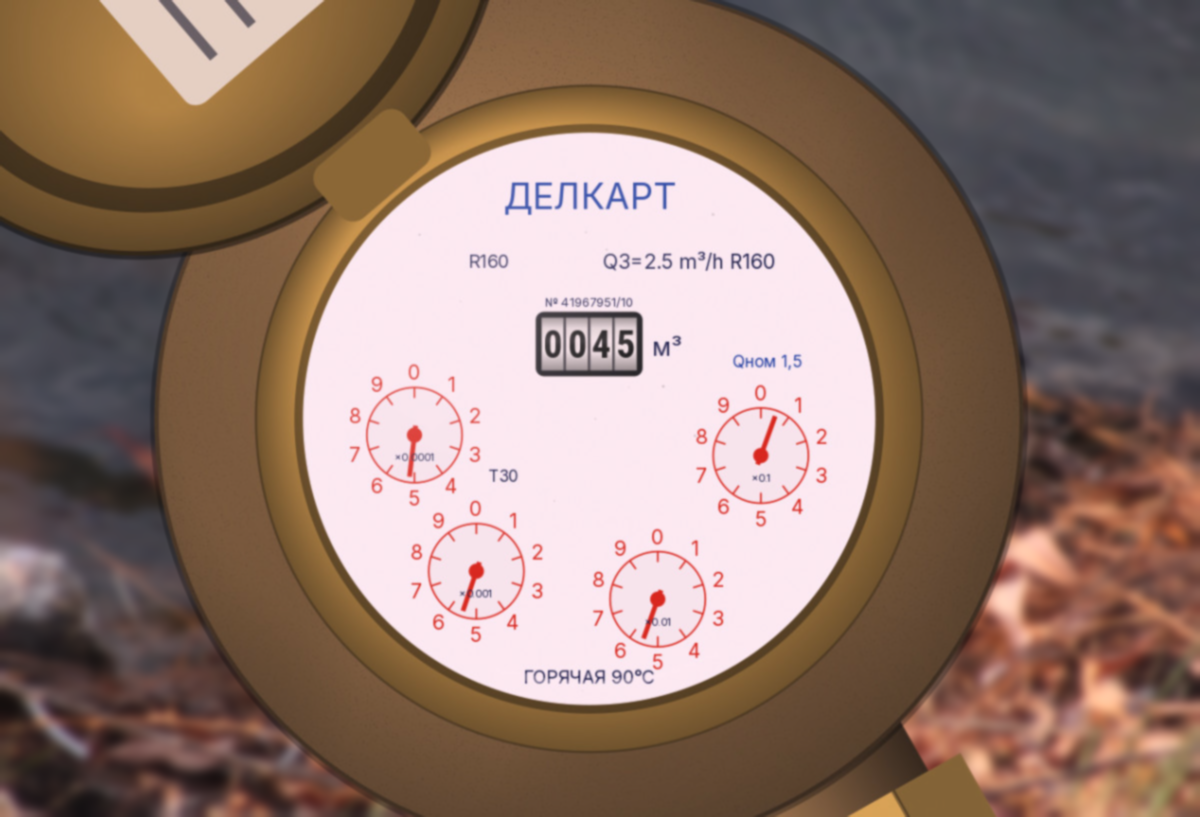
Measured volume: 45.0555 m³
